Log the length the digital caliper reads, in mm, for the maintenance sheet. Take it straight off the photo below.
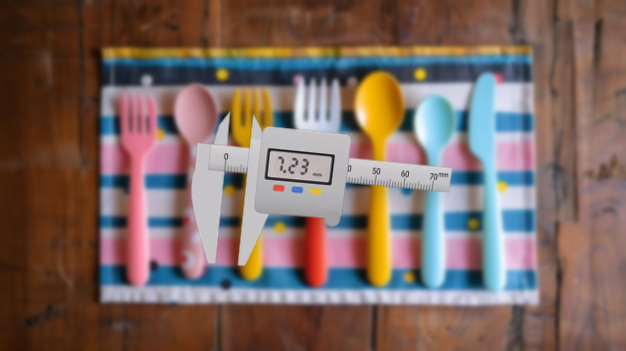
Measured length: 7.23 mm
